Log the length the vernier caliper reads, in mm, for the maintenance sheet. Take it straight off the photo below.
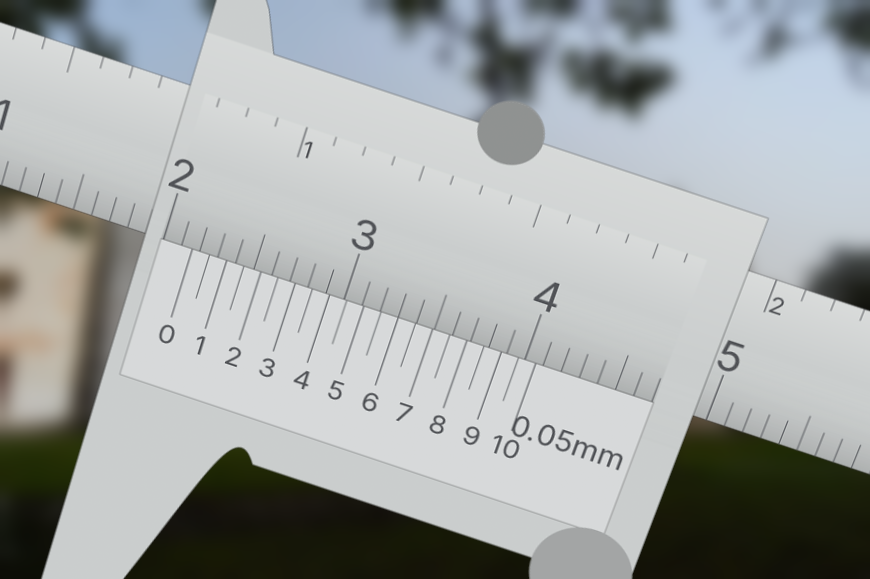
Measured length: 21.6 mm
